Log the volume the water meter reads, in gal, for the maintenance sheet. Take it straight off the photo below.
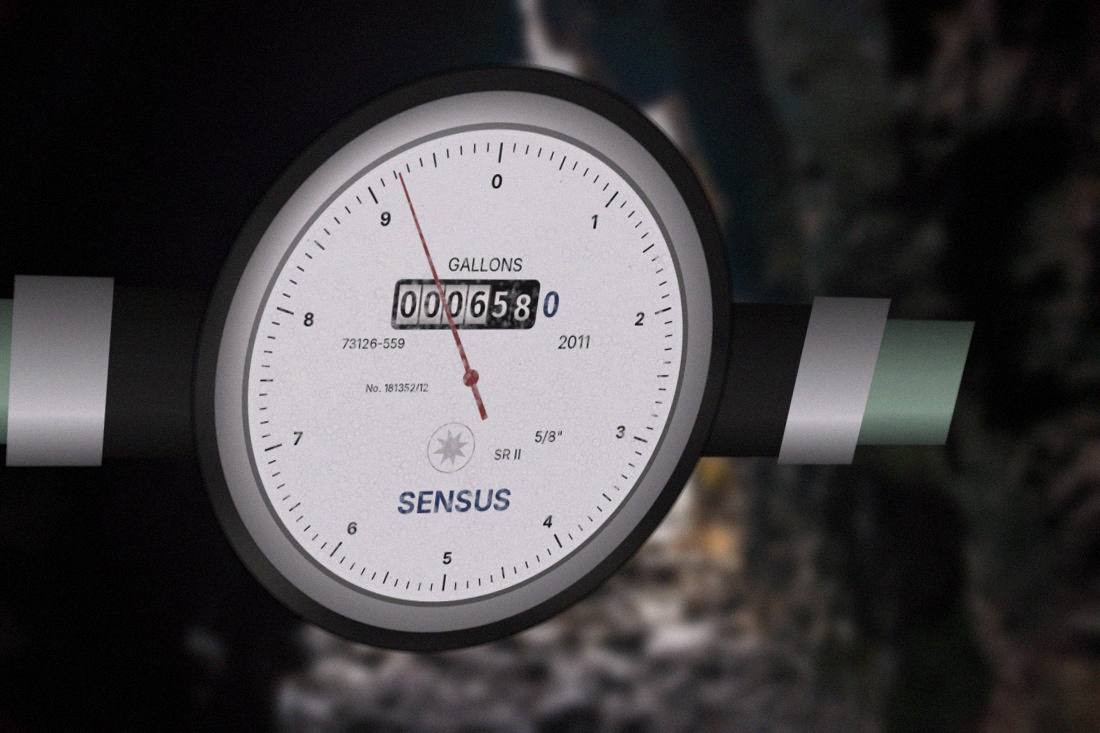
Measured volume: 6579.2 gal
